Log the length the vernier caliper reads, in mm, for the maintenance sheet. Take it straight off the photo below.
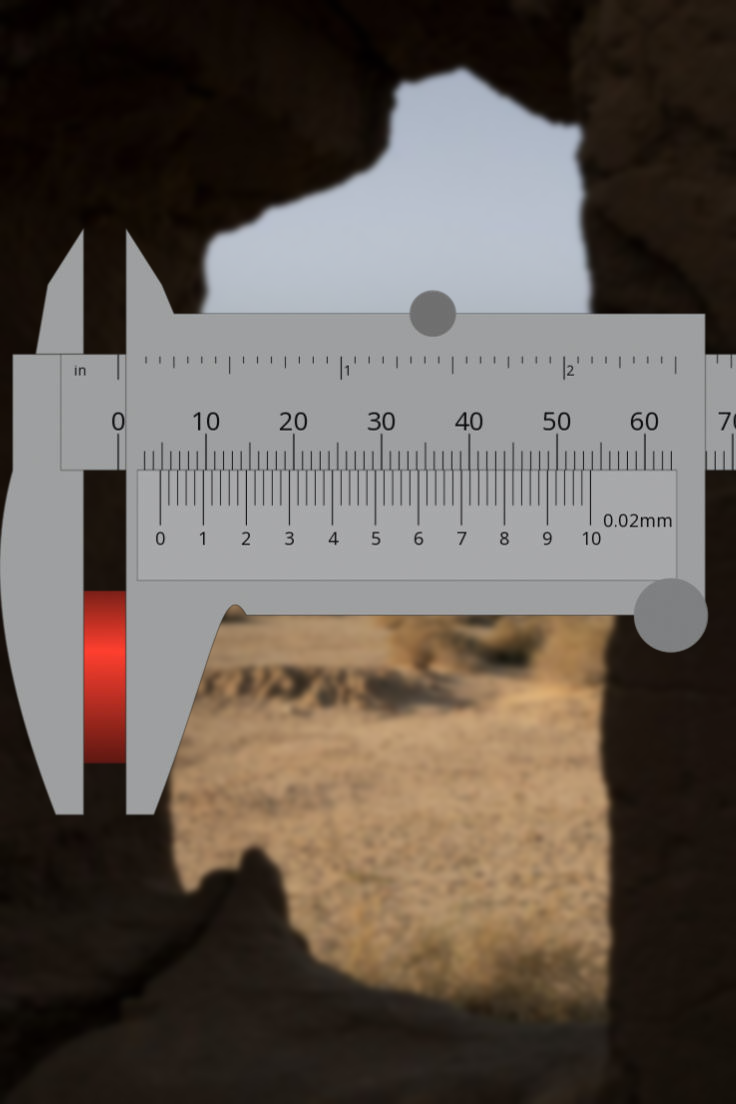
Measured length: 4.8 mm
